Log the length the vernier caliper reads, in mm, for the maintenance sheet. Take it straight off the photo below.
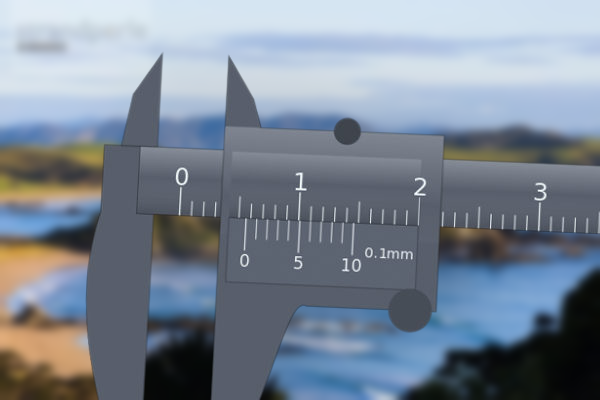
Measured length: 5.6 mm
